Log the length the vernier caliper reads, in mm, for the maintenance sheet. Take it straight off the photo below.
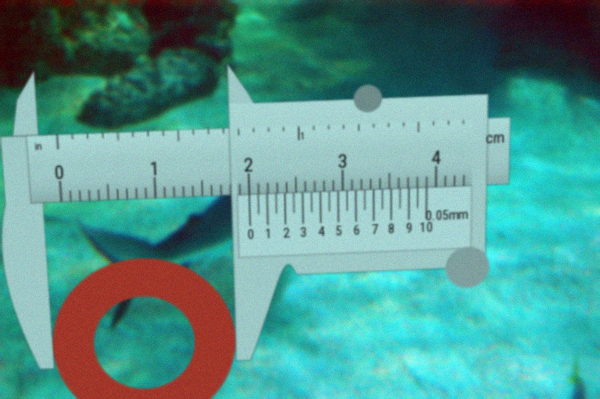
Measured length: 20.0 mm
